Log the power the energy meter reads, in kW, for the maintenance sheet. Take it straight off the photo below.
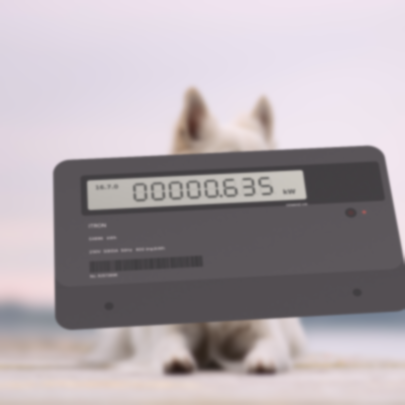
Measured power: 0.635 kW
